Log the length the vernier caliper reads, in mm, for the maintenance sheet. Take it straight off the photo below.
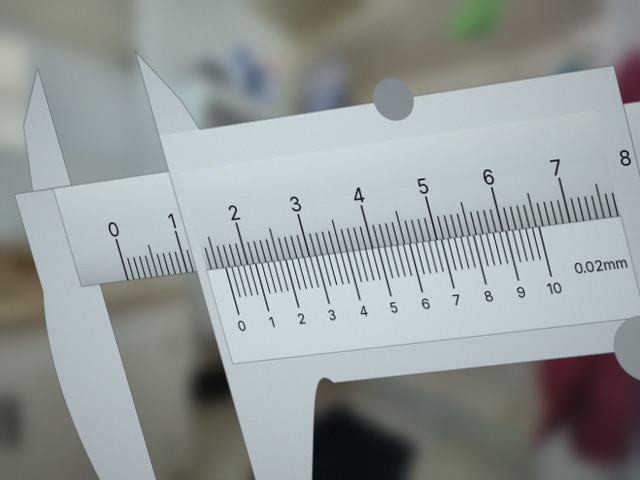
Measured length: 16.4 mm
